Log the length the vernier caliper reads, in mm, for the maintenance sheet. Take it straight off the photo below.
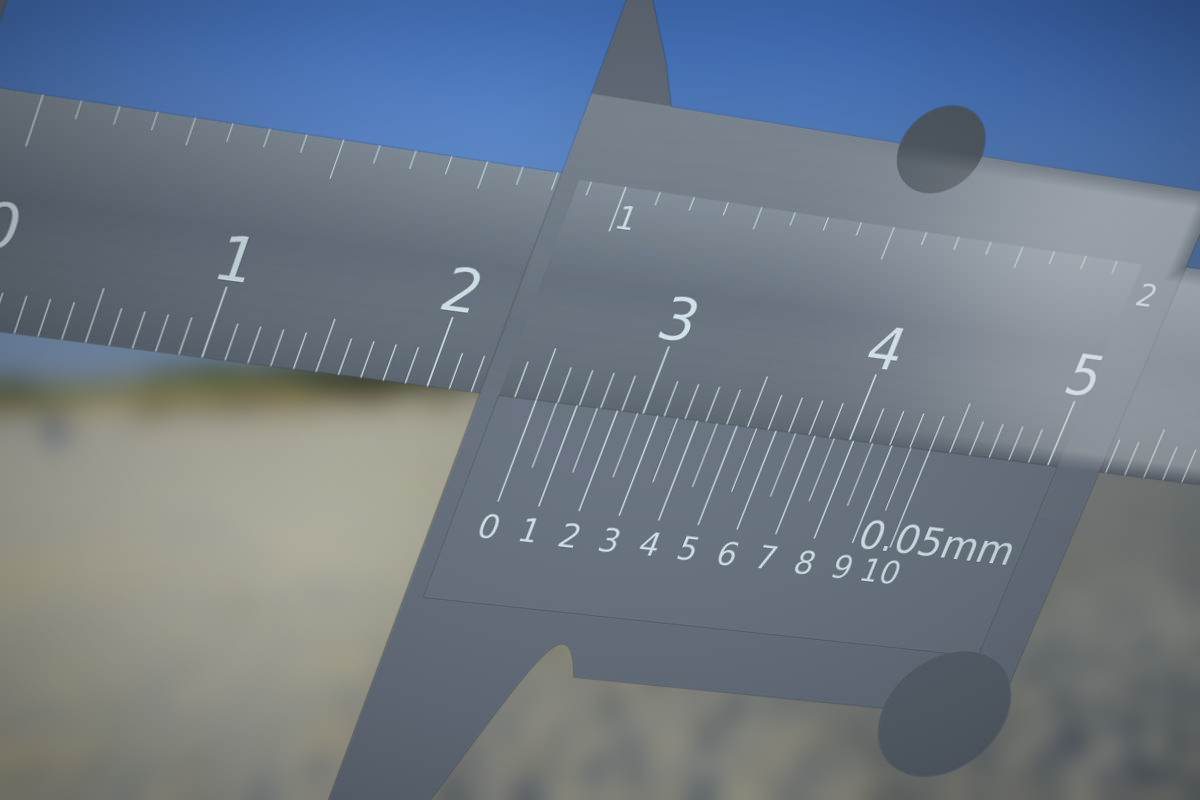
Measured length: 25.0 mm
